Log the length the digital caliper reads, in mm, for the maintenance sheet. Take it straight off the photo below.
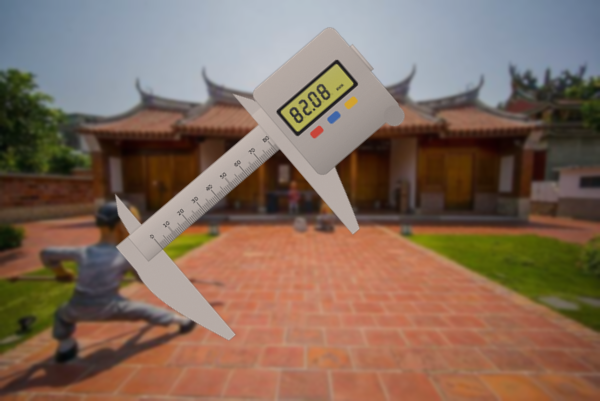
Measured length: 82.08 mm
